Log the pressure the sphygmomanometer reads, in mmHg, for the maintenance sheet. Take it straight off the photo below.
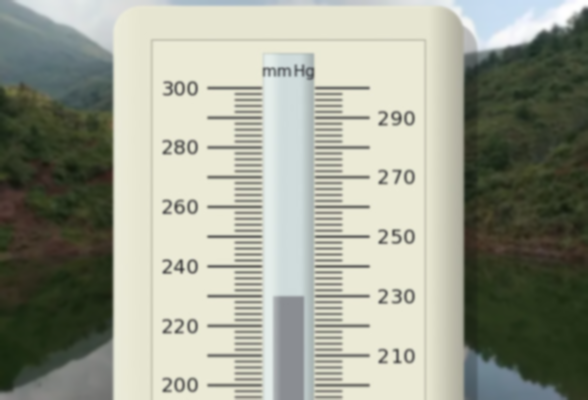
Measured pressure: 230 mmHg
